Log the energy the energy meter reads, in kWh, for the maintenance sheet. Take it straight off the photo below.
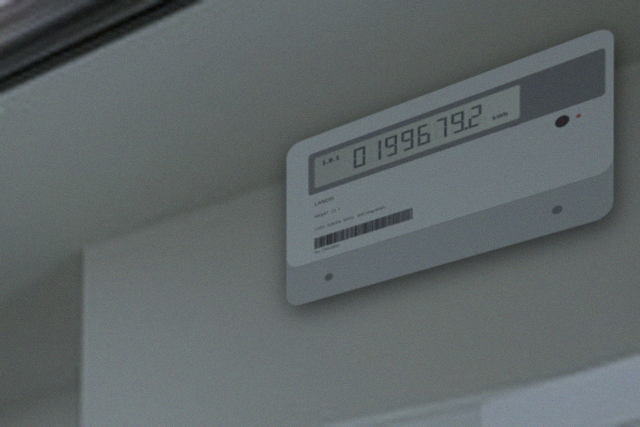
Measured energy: 199679.2 kWh
